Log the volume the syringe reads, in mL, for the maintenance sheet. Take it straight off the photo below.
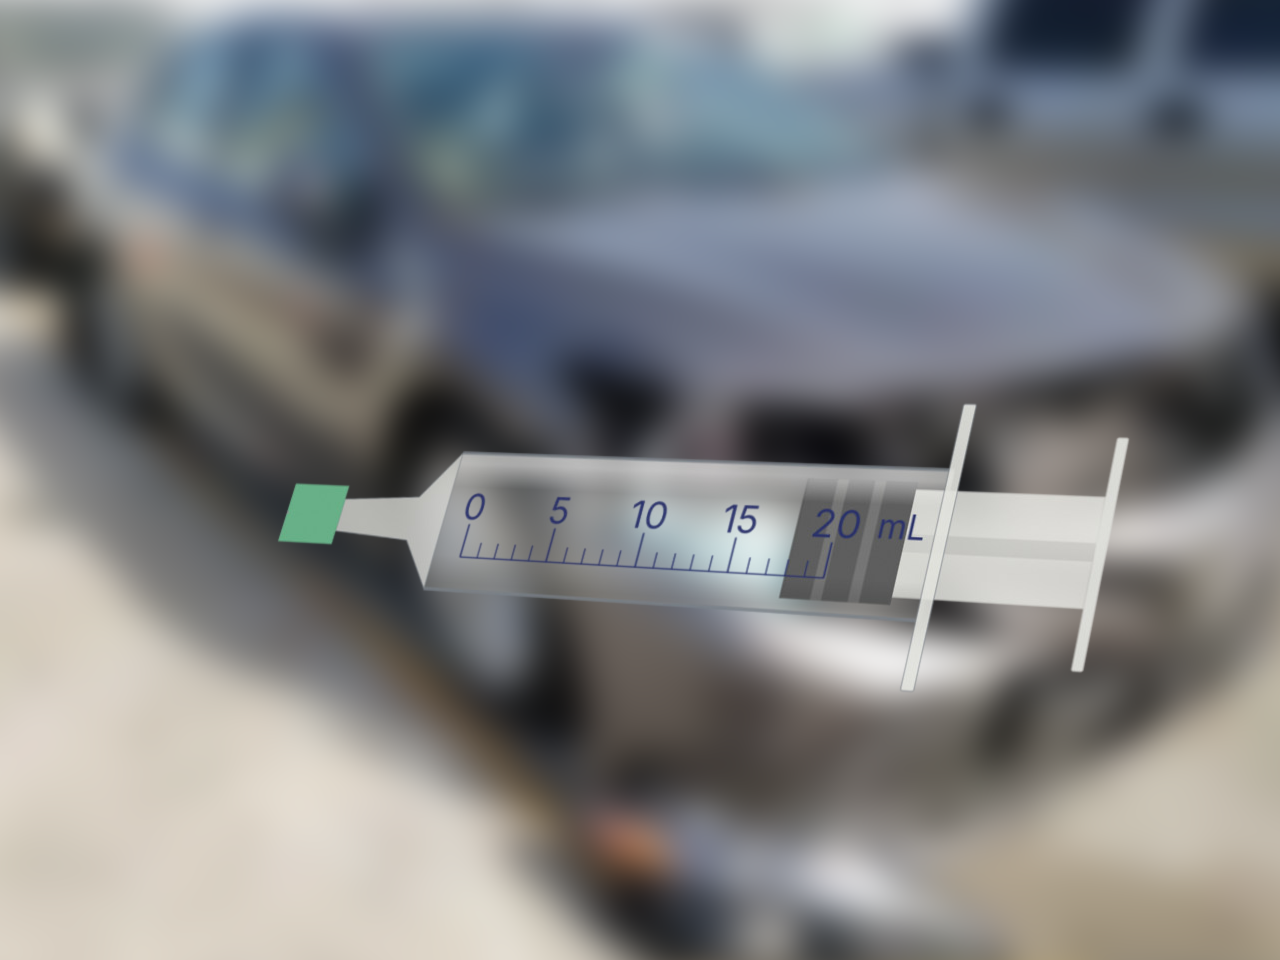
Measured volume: 18 mL
